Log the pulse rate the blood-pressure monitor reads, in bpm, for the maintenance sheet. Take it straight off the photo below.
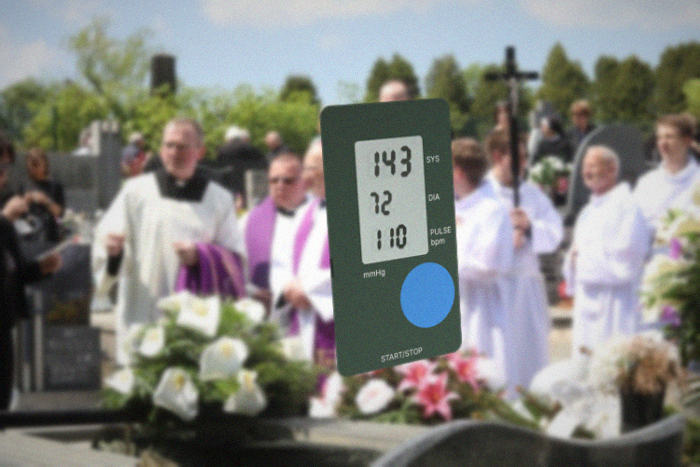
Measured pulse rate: 110 bpm
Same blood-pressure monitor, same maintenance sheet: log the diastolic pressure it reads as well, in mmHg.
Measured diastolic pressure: 72 mmHg
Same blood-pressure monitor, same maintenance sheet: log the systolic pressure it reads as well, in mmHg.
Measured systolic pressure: 143 mmHg
